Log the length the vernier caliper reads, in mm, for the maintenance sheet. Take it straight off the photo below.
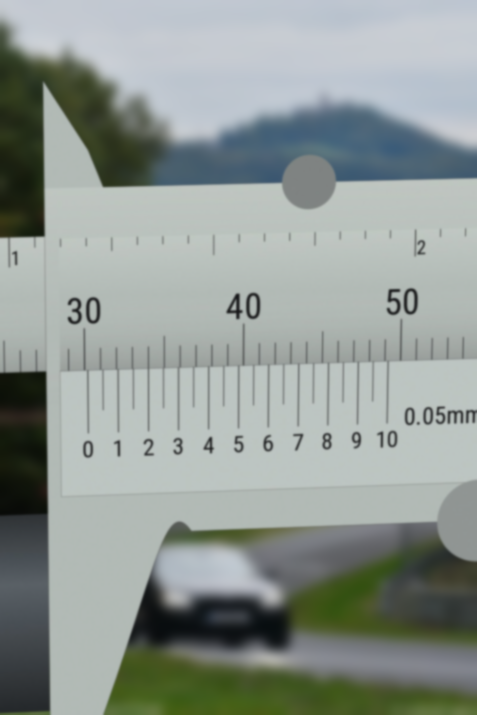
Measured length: 30.2 mm
